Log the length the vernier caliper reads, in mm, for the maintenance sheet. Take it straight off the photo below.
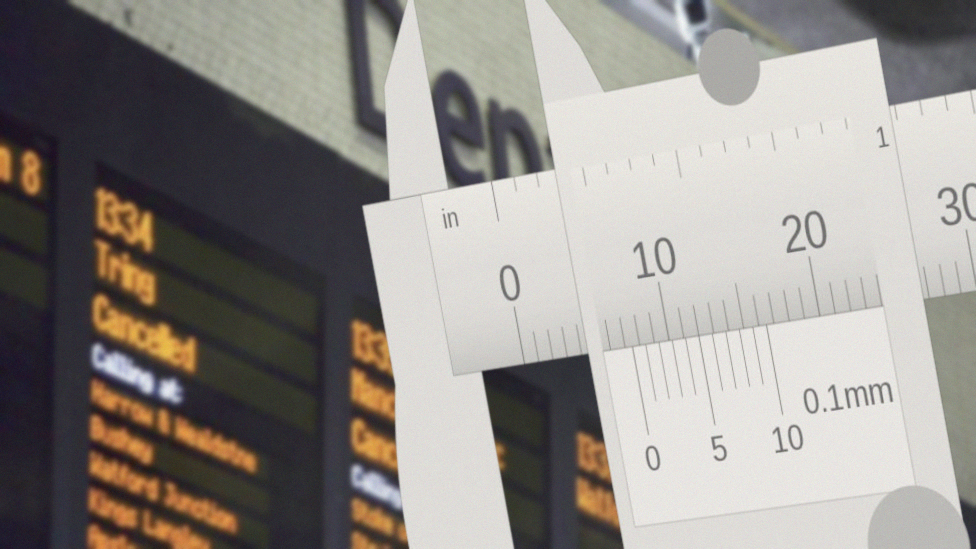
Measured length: 7.5 mm
